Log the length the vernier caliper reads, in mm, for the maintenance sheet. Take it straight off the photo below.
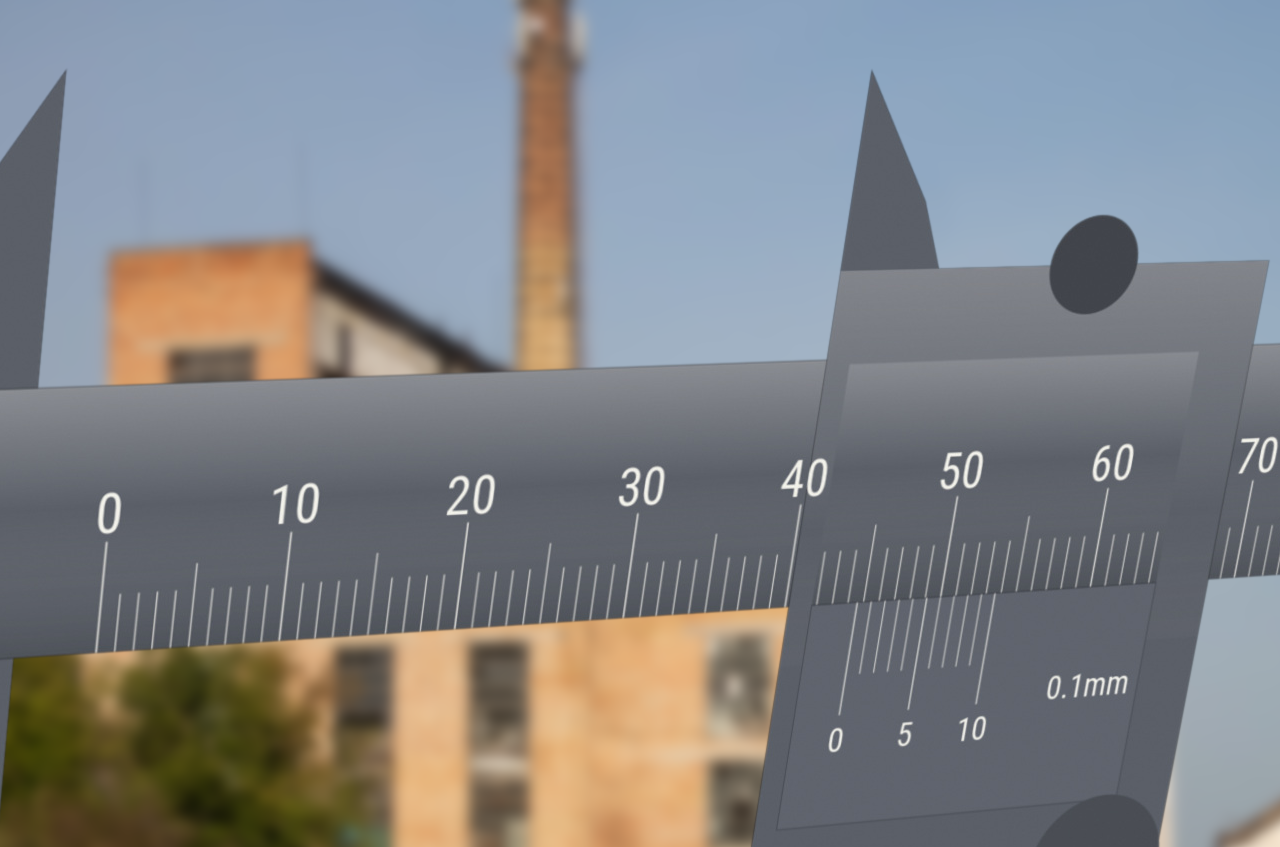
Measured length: 44.6 mm
